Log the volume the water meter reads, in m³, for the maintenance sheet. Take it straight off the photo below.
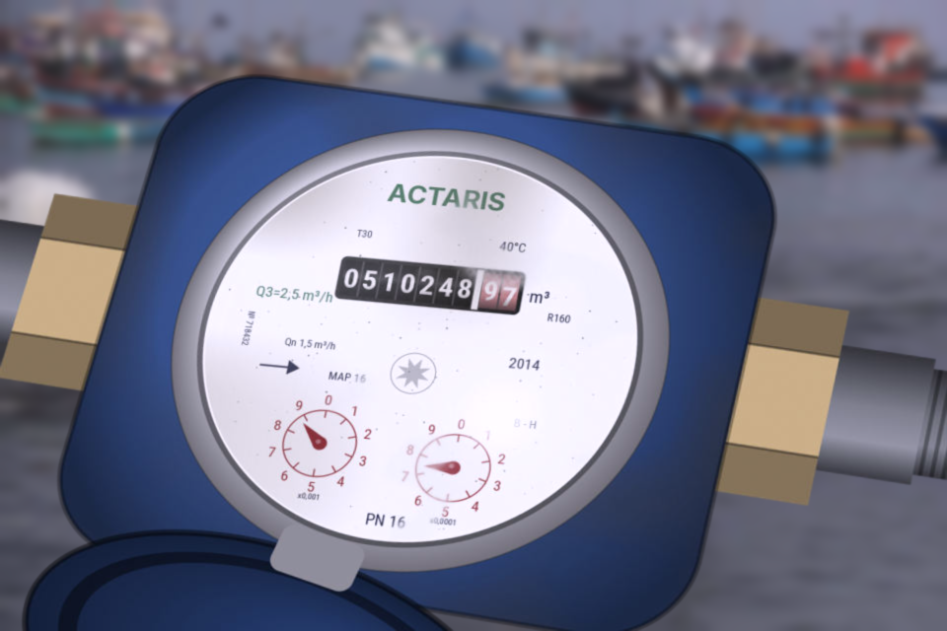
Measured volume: 510248.9687 m³
